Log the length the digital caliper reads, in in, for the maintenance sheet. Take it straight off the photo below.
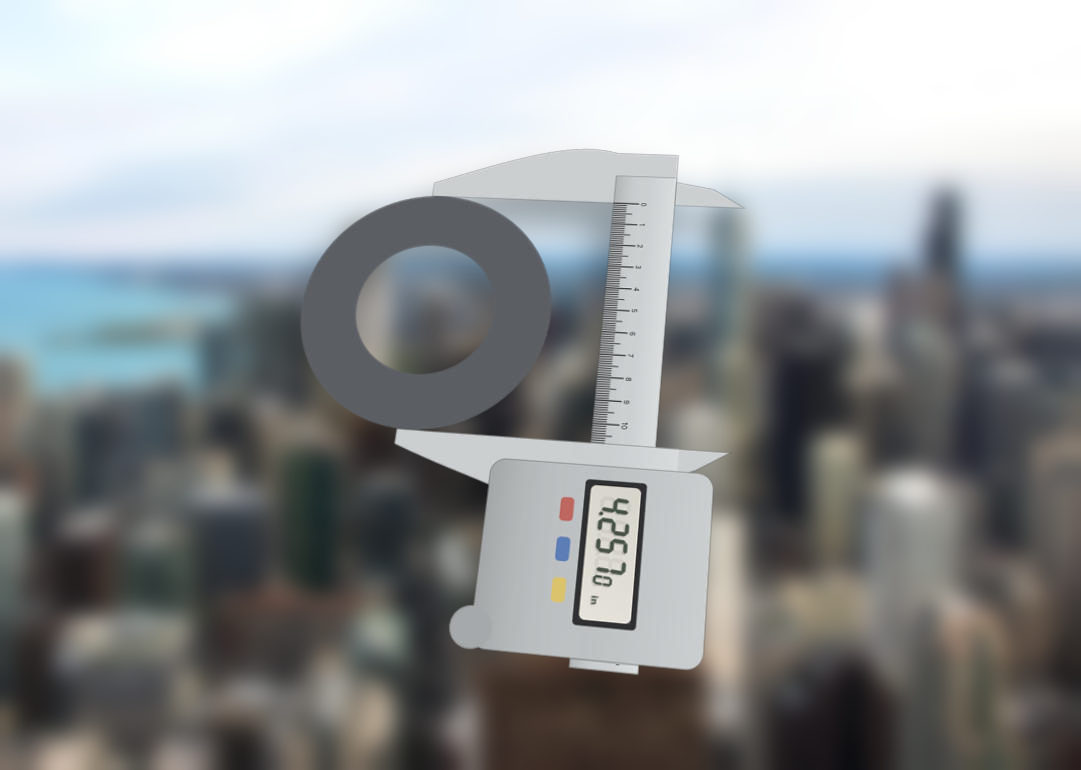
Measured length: 4.2570 in
